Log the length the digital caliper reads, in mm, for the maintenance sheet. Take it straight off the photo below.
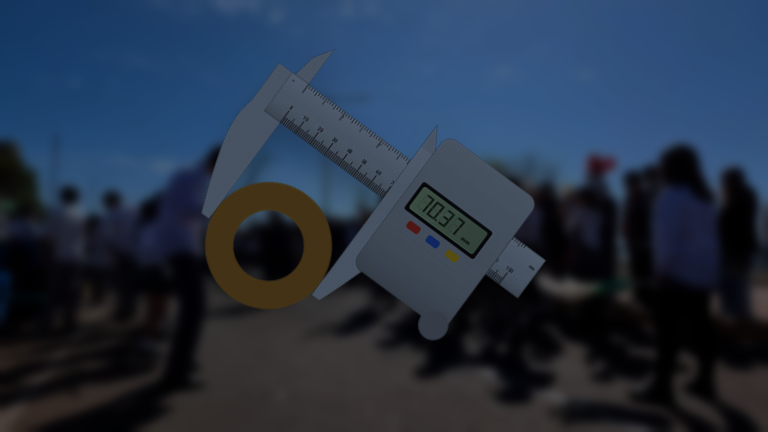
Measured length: 70.37 mm
